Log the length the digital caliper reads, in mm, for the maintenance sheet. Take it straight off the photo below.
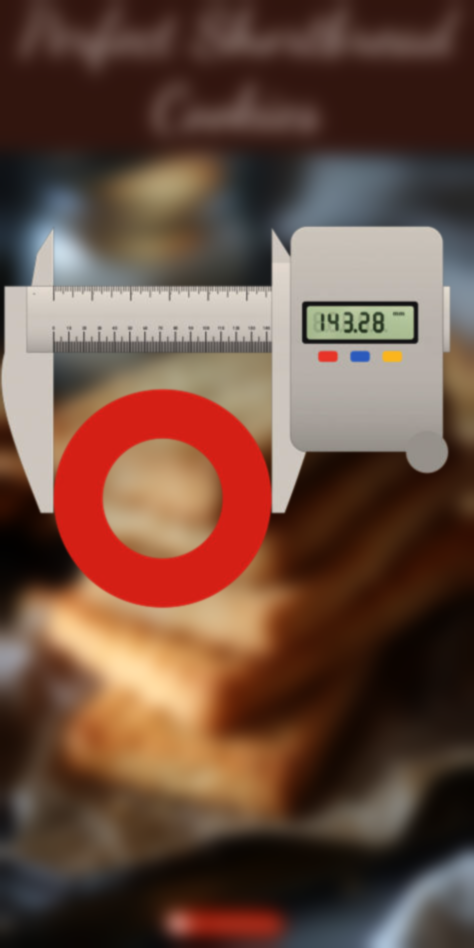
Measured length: 143.28 mm
